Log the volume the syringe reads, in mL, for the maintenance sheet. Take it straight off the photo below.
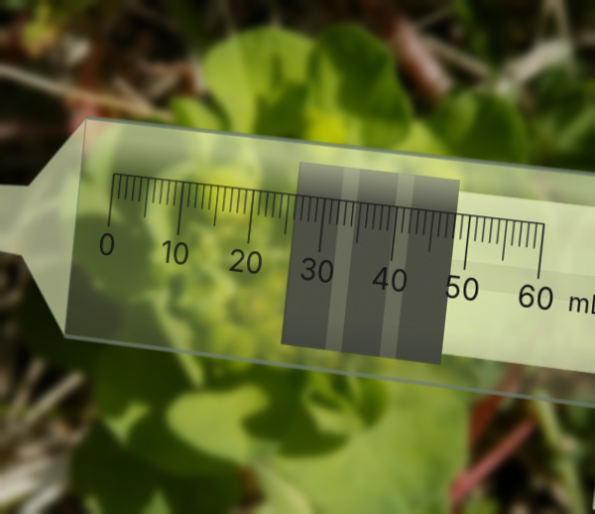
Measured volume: 26 mL
